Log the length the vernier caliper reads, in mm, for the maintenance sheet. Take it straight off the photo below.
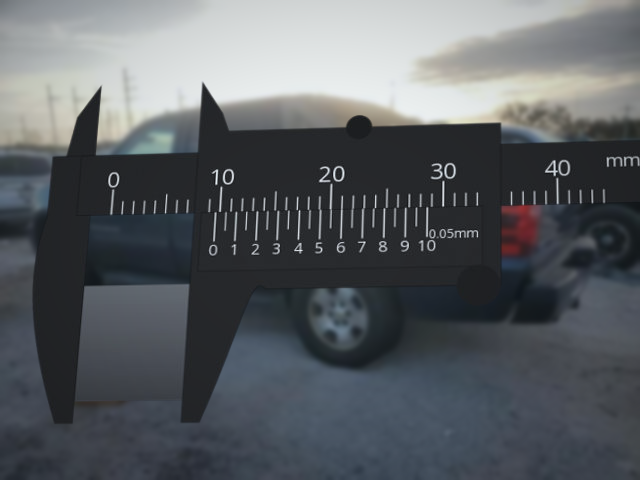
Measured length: 9.6 mm
